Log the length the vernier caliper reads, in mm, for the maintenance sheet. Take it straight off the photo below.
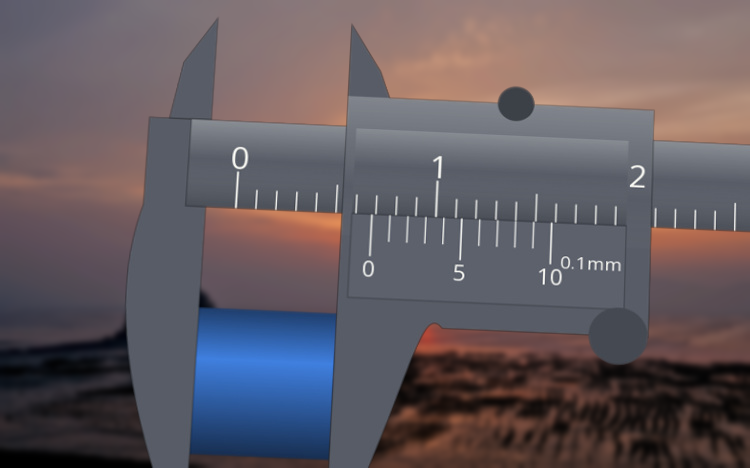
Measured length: 6.8 mm
